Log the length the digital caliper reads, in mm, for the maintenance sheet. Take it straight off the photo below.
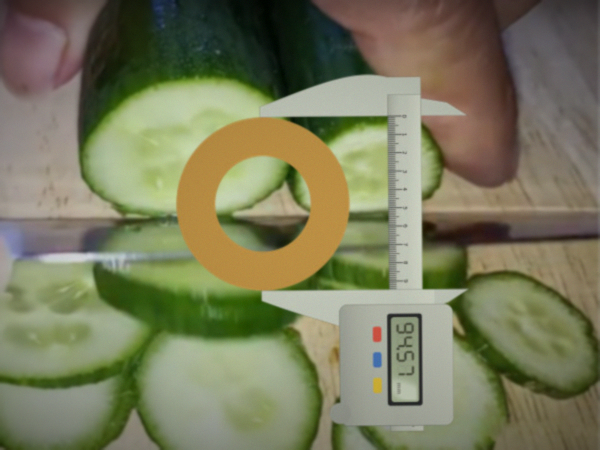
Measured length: 94.57 mm
